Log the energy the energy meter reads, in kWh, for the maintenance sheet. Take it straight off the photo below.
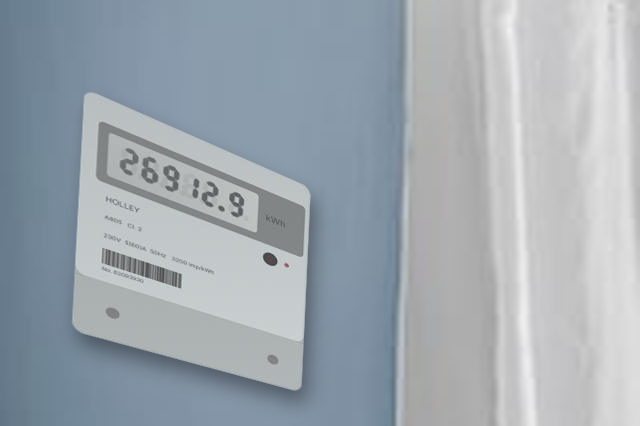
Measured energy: 26912.9 kWh
